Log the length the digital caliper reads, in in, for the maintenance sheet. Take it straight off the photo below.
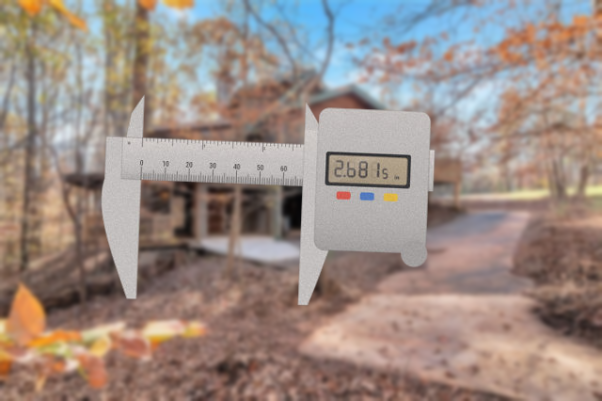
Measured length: 2.6815 in
